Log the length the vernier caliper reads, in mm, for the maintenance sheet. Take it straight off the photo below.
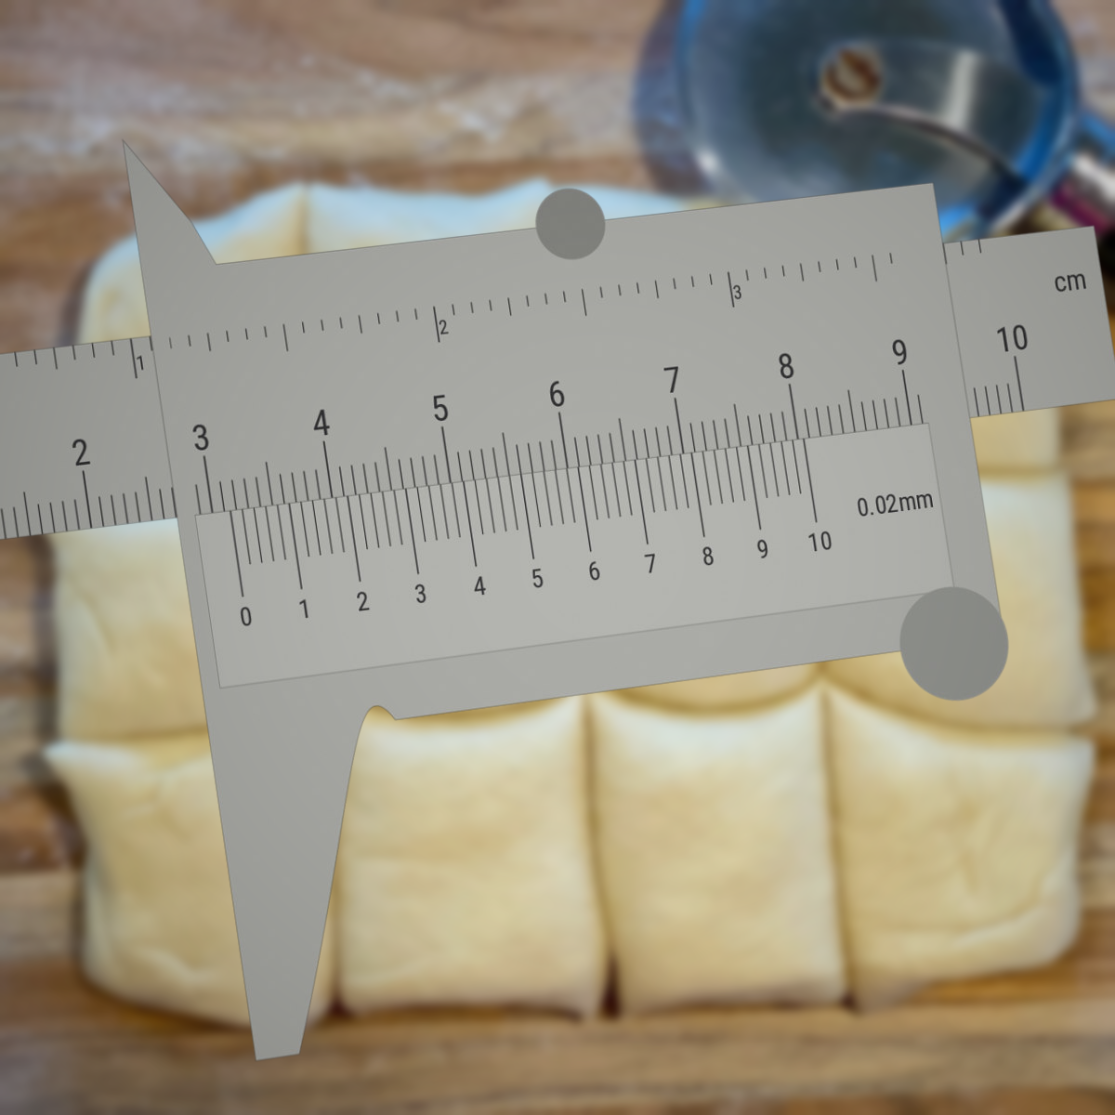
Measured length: 31.5 mm
